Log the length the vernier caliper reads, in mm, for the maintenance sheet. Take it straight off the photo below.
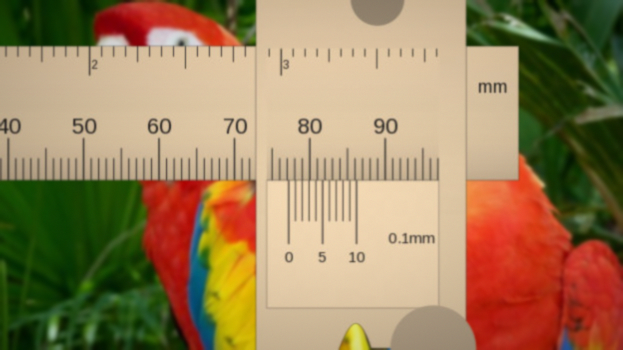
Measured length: 77.2 mm
